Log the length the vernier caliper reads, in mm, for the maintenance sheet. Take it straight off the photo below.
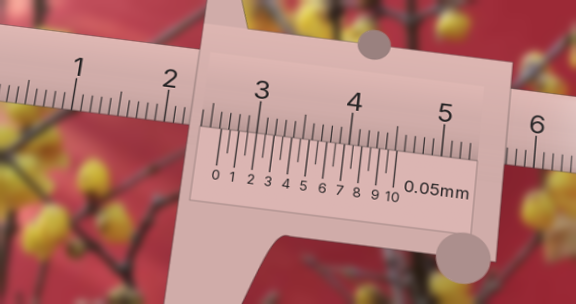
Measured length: 26.2 mm
